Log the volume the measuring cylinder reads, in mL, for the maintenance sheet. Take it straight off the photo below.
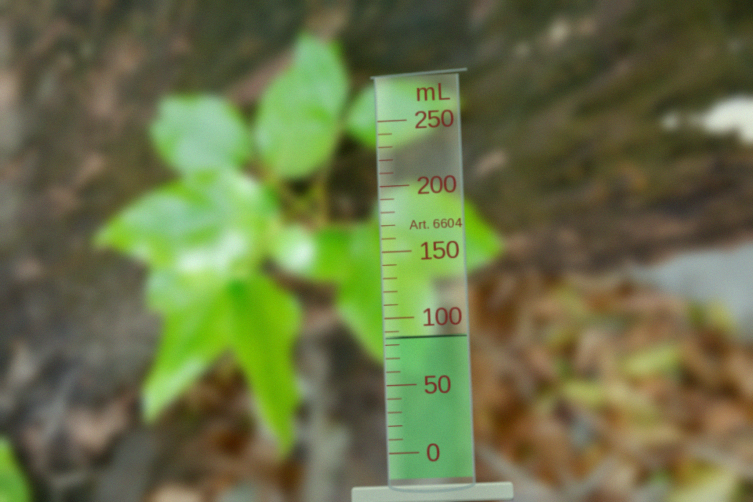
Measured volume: 85 mL
